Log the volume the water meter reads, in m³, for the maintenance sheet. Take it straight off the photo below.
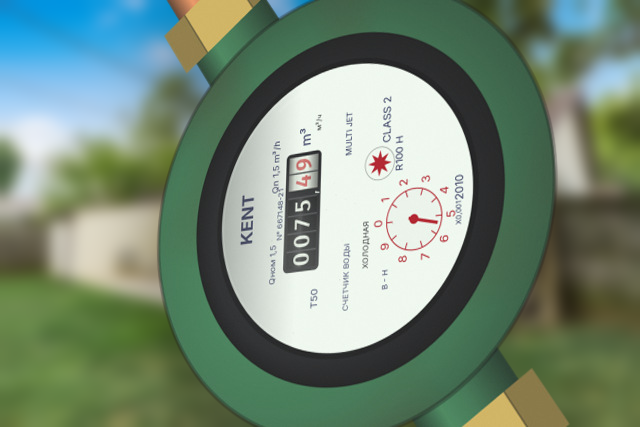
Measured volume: 75.495 m³
